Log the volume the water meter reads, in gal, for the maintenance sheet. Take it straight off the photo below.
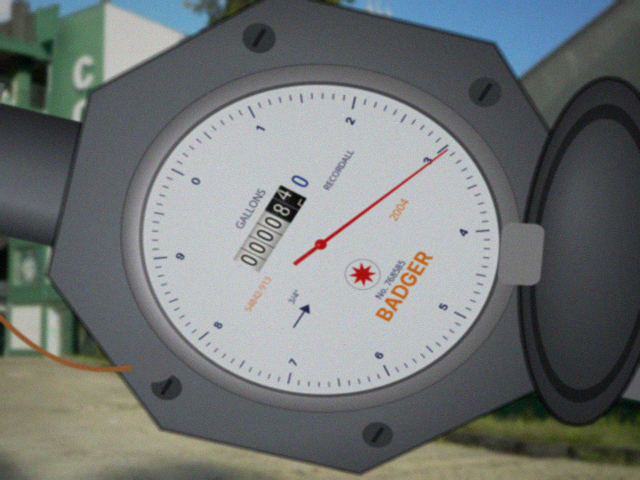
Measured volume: 843.0 gal
